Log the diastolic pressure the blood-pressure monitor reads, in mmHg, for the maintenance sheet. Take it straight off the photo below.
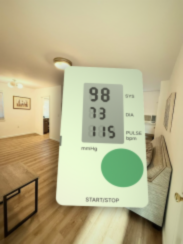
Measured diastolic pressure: 73 mmHg
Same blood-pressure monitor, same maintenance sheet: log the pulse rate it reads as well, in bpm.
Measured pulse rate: 115 bpm
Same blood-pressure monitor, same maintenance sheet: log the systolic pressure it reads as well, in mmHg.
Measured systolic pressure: 98 mmHg
